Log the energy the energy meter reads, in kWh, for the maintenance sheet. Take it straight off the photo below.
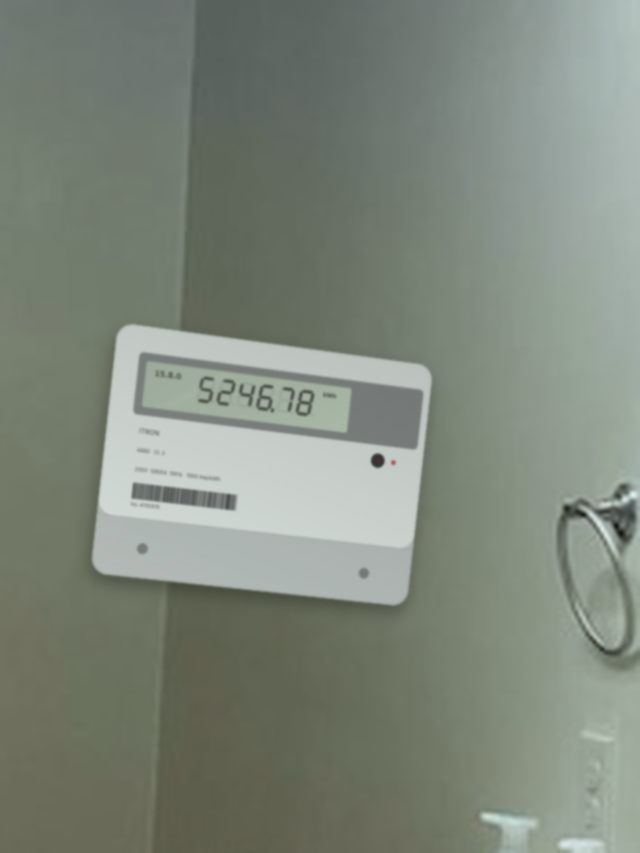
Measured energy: 5246.78 kWh
